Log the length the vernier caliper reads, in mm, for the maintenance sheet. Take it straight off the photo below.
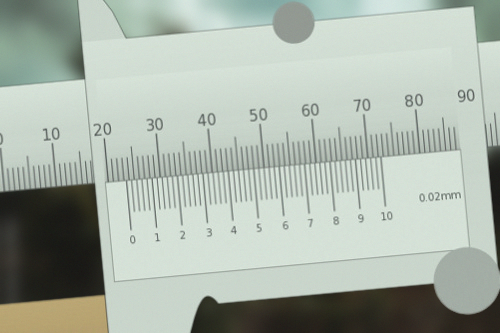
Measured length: 23.5 mm
